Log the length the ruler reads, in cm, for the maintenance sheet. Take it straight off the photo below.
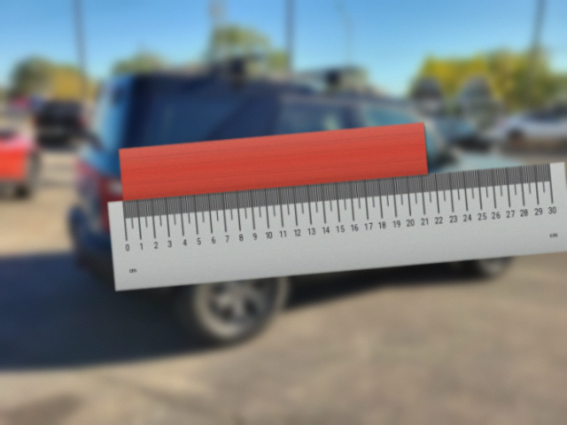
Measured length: 21.5 cm
